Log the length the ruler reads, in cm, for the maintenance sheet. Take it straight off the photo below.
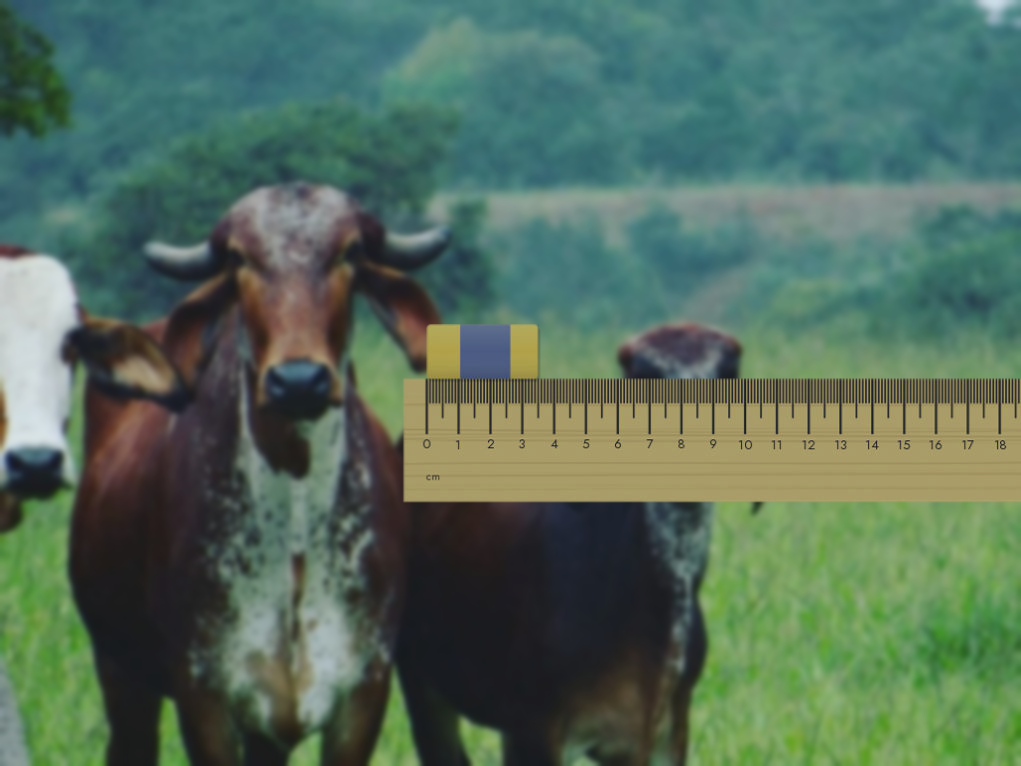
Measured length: 3.5 cm
